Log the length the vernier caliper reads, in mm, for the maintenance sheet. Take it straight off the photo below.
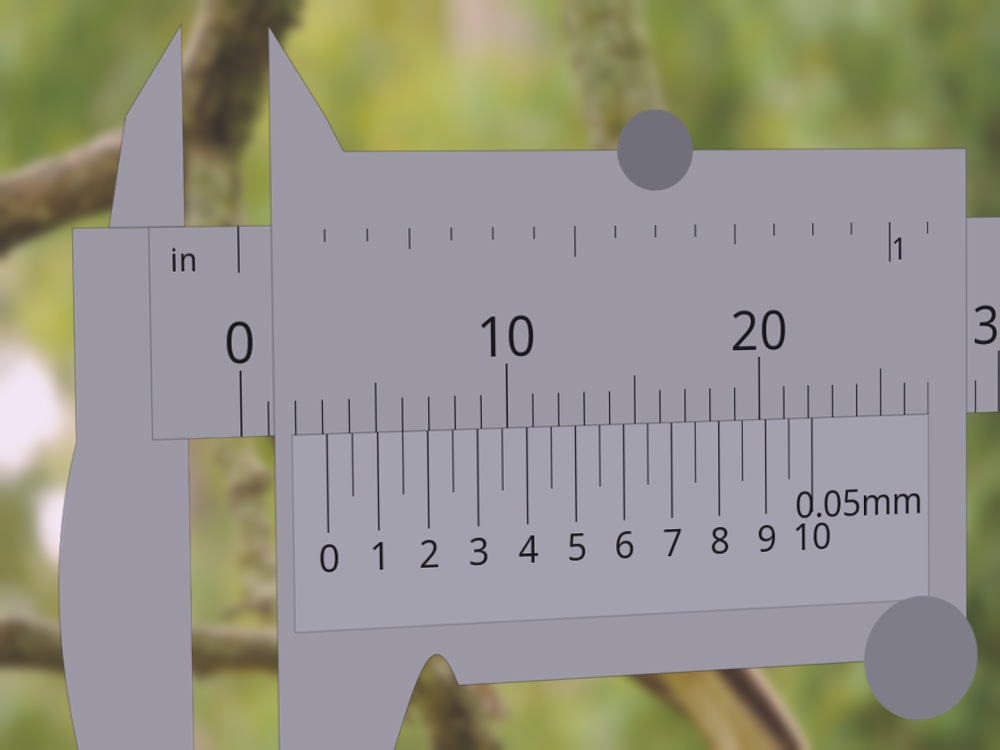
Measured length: 3.15 mm
